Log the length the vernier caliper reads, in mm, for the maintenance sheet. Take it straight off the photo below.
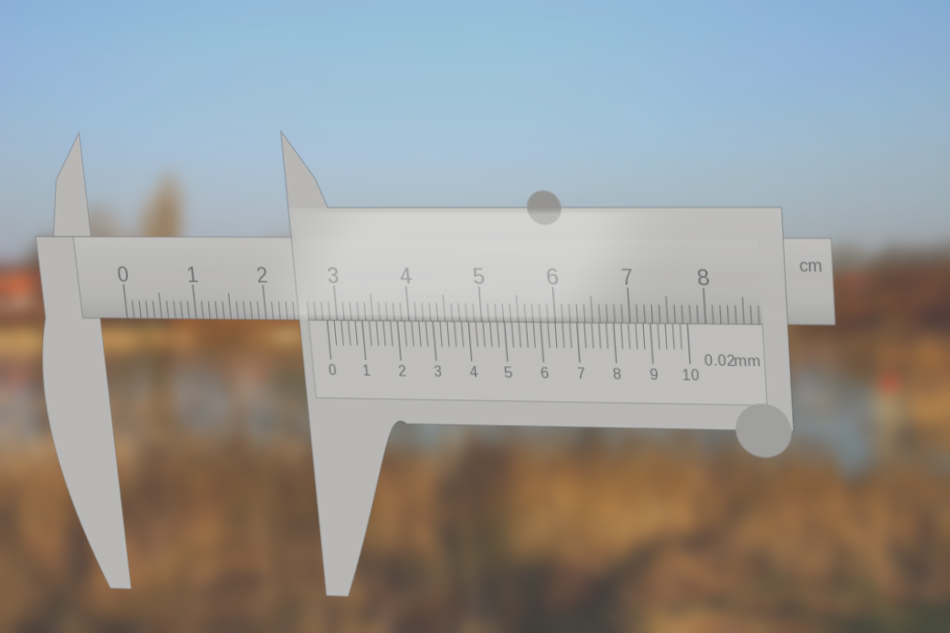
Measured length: 28.6 mm
